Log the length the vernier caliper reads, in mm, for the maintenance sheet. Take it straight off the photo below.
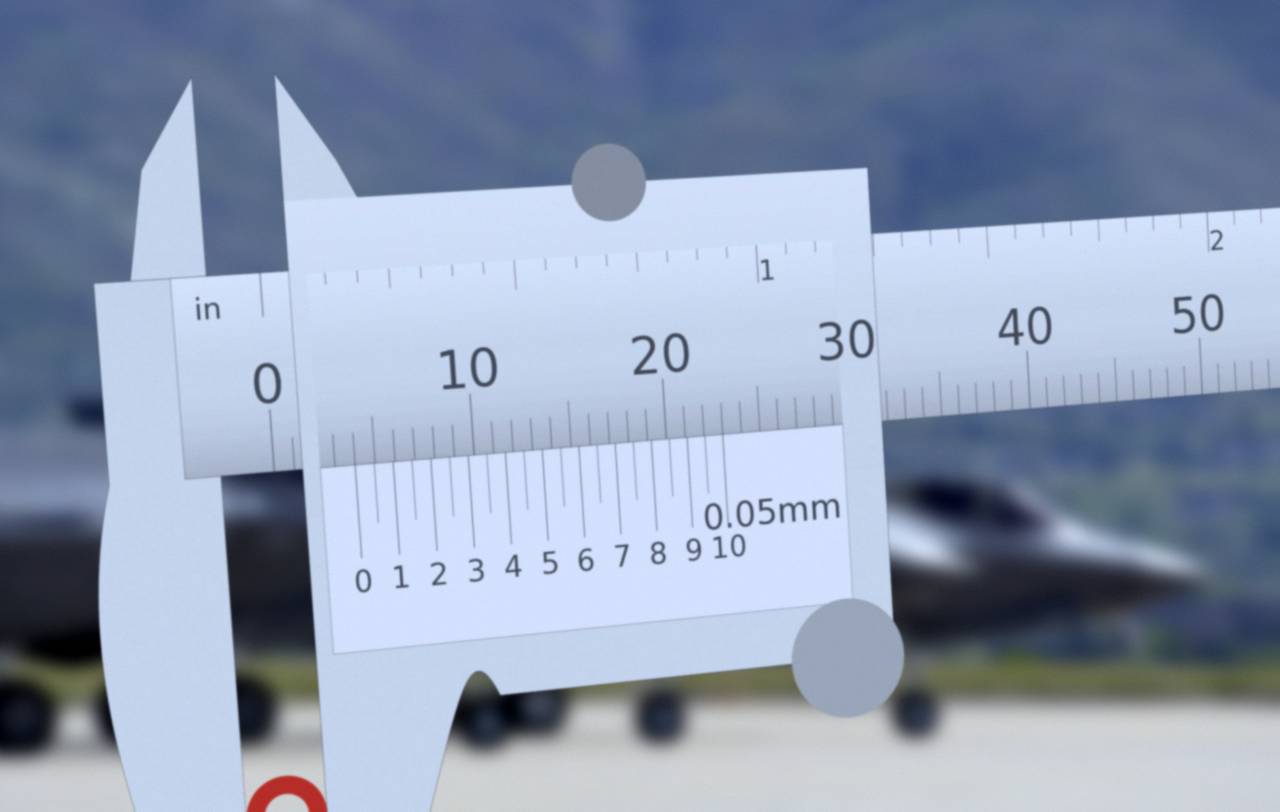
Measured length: 4.0 mm
